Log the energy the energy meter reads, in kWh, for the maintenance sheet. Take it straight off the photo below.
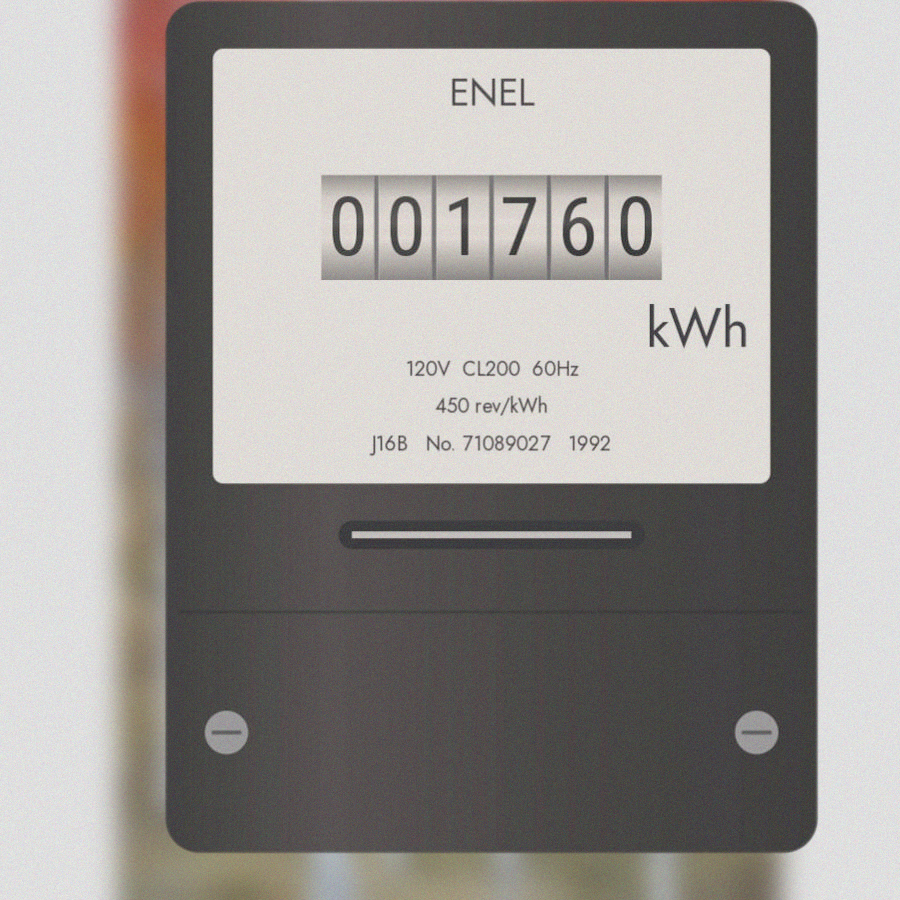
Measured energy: 1760 kWh
